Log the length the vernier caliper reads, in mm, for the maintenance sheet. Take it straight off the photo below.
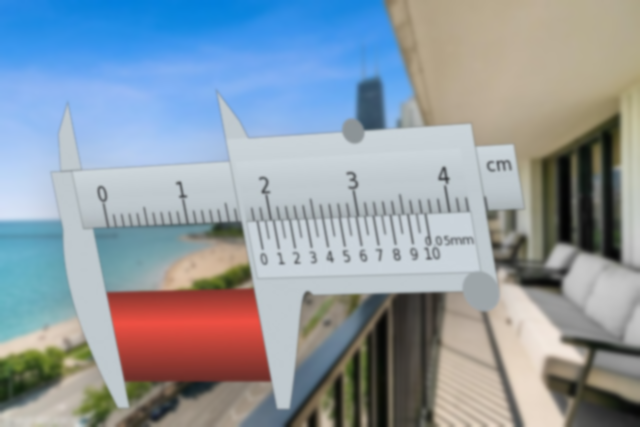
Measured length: 18.4 mm
